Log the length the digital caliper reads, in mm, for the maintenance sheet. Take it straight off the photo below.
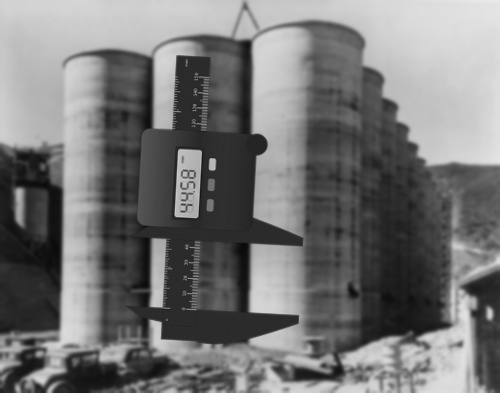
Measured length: 44.58 mm
